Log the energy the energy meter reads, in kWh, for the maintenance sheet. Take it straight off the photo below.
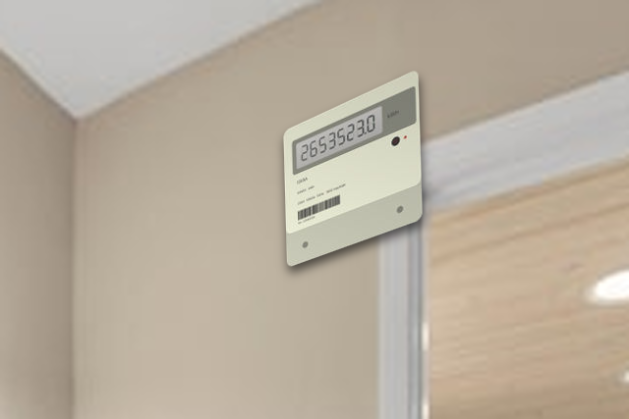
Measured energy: 2653523.0 kWh
